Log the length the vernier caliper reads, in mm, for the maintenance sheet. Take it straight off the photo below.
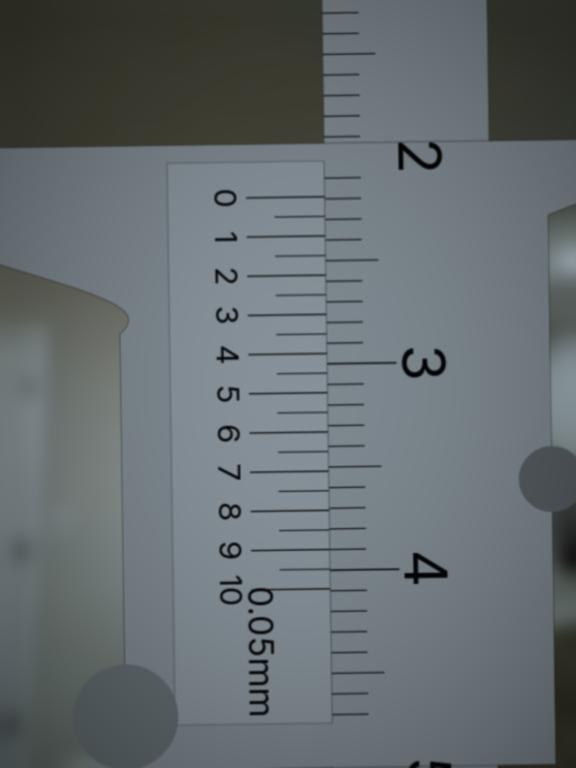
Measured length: 21.9 mm
